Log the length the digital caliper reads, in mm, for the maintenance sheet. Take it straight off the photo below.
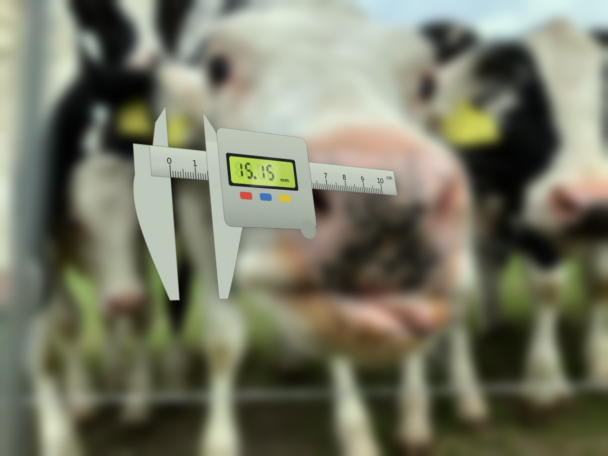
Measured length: 15.15 mm
